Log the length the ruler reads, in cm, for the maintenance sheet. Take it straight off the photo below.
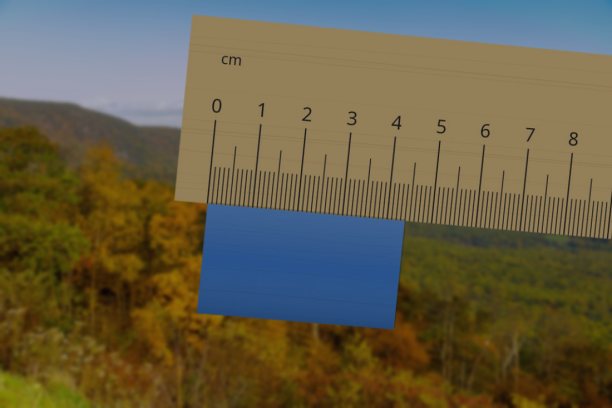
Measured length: 4.4 cm
